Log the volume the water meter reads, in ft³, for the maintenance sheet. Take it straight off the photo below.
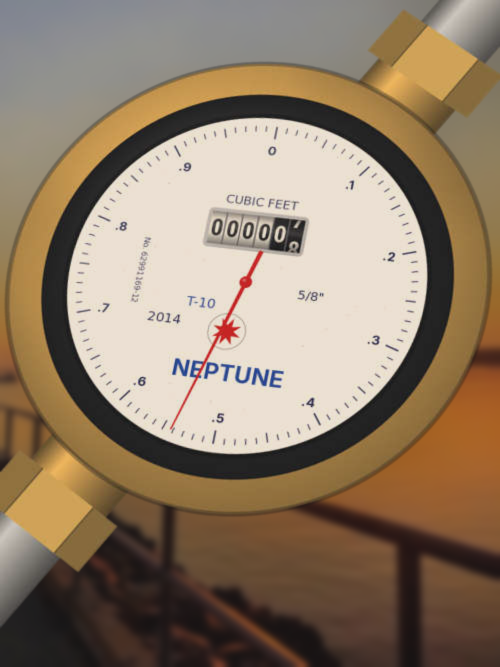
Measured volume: 7.54 ft³
